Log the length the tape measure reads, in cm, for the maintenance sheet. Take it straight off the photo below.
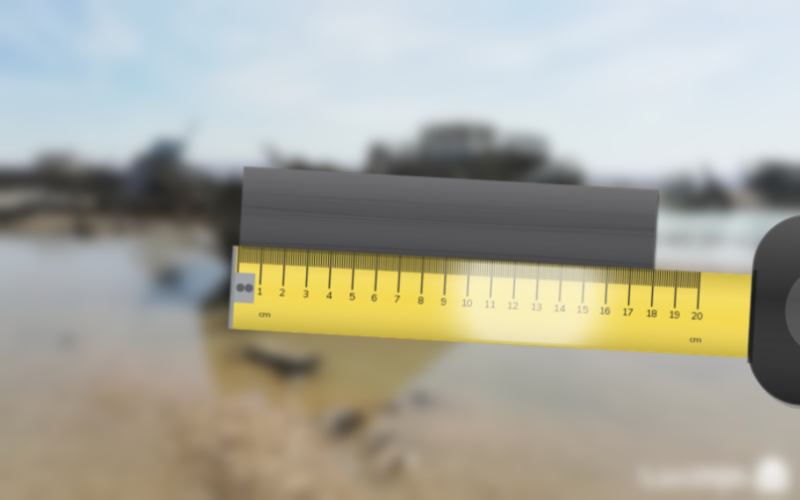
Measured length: 18 cm
